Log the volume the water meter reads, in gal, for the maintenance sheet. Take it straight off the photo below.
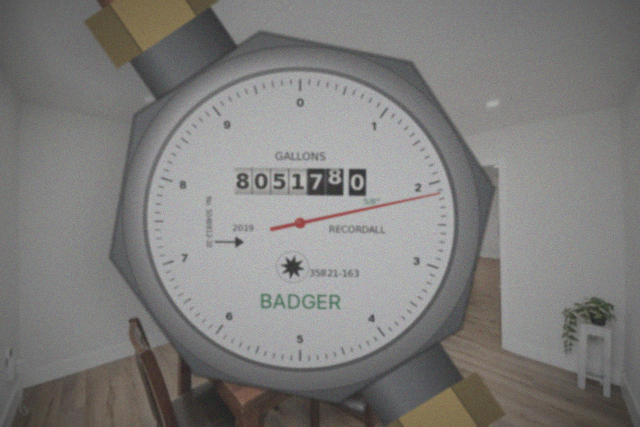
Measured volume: 8051782.1 gal
